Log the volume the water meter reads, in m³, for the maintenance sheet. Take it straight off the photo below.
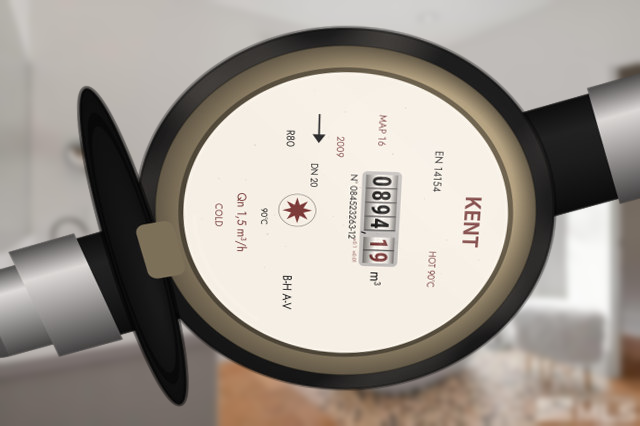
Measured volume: 894.19 m³
